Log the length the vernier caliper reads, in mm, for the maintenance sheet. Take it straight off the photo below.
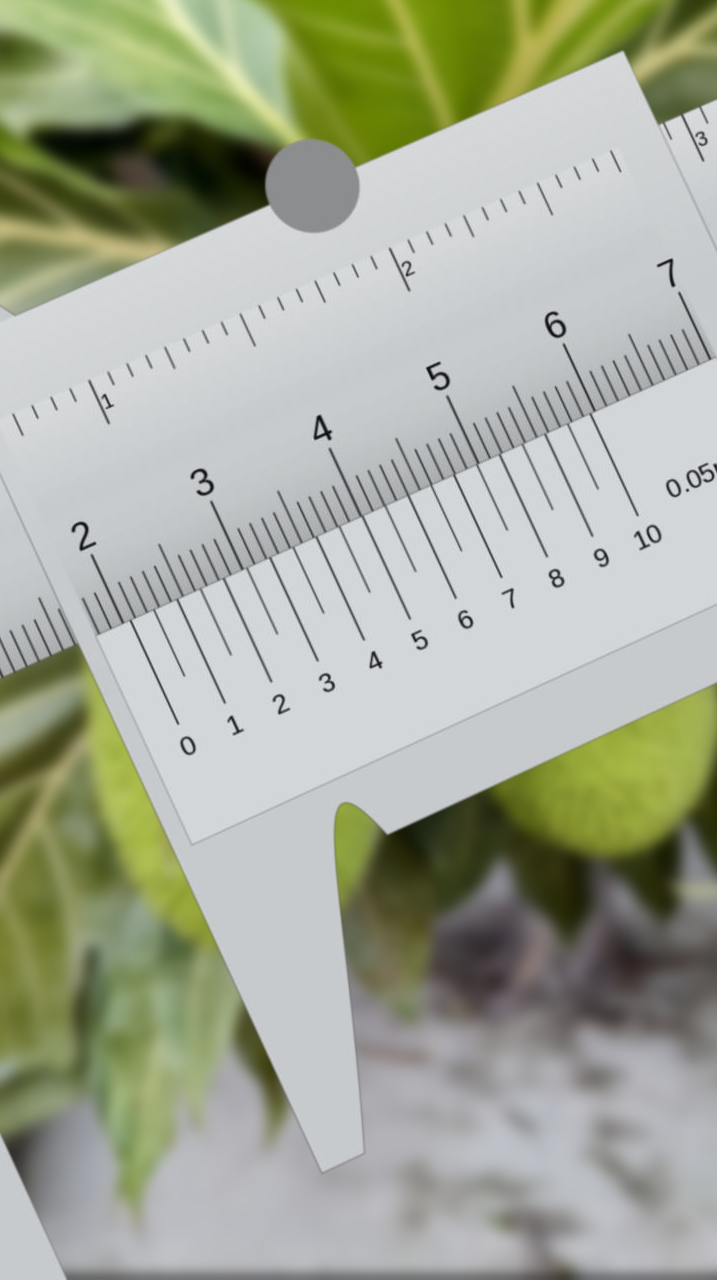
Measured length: 20.6 mm
